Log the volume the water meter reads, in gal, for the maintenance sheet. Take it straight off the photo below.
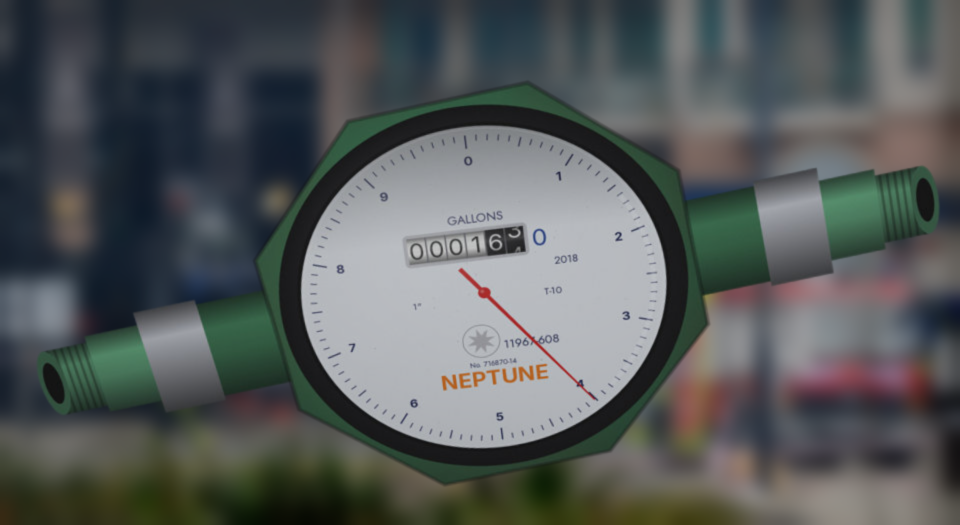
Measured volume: 1634.0 gal
